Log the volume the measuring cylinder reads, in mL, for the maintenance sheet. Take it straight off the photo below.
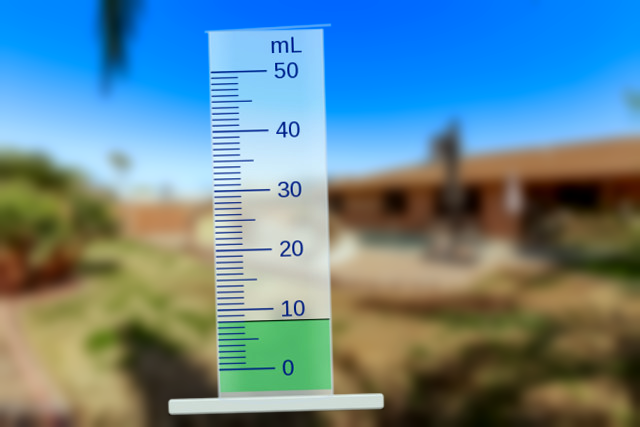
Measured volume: 8 mL
